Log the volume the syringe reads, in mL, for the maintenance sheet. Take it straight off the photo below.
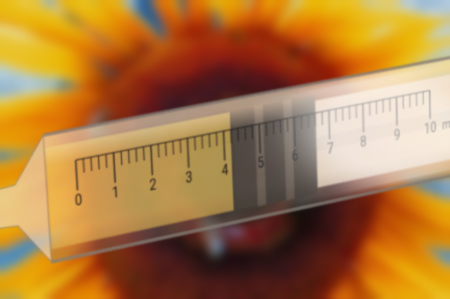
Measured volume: 4.2 mL
